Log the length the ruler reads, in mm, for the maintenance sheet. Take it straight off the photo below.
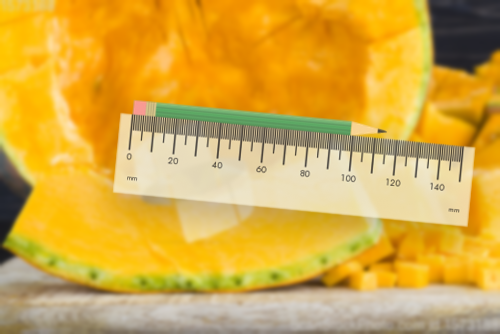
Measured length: 115 mm
